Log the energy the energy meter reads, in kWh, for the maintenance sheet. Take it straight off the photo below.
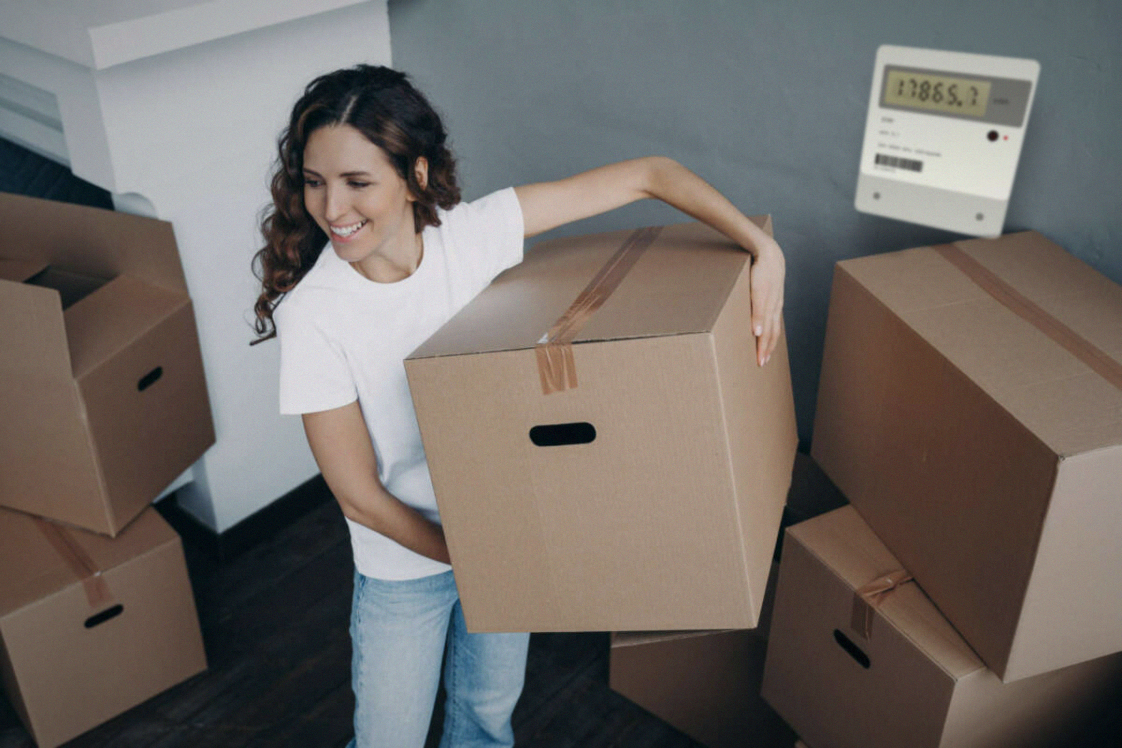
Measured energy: 17865.7 kWh
